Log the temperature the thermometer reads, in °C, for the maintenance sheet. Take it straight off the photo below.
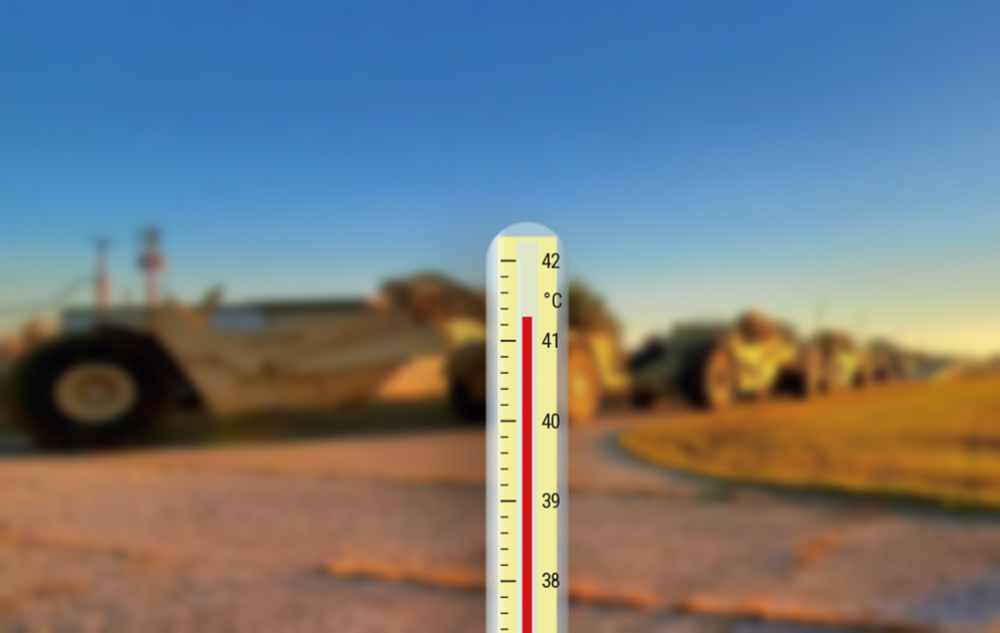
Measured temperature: 41.3 °C
